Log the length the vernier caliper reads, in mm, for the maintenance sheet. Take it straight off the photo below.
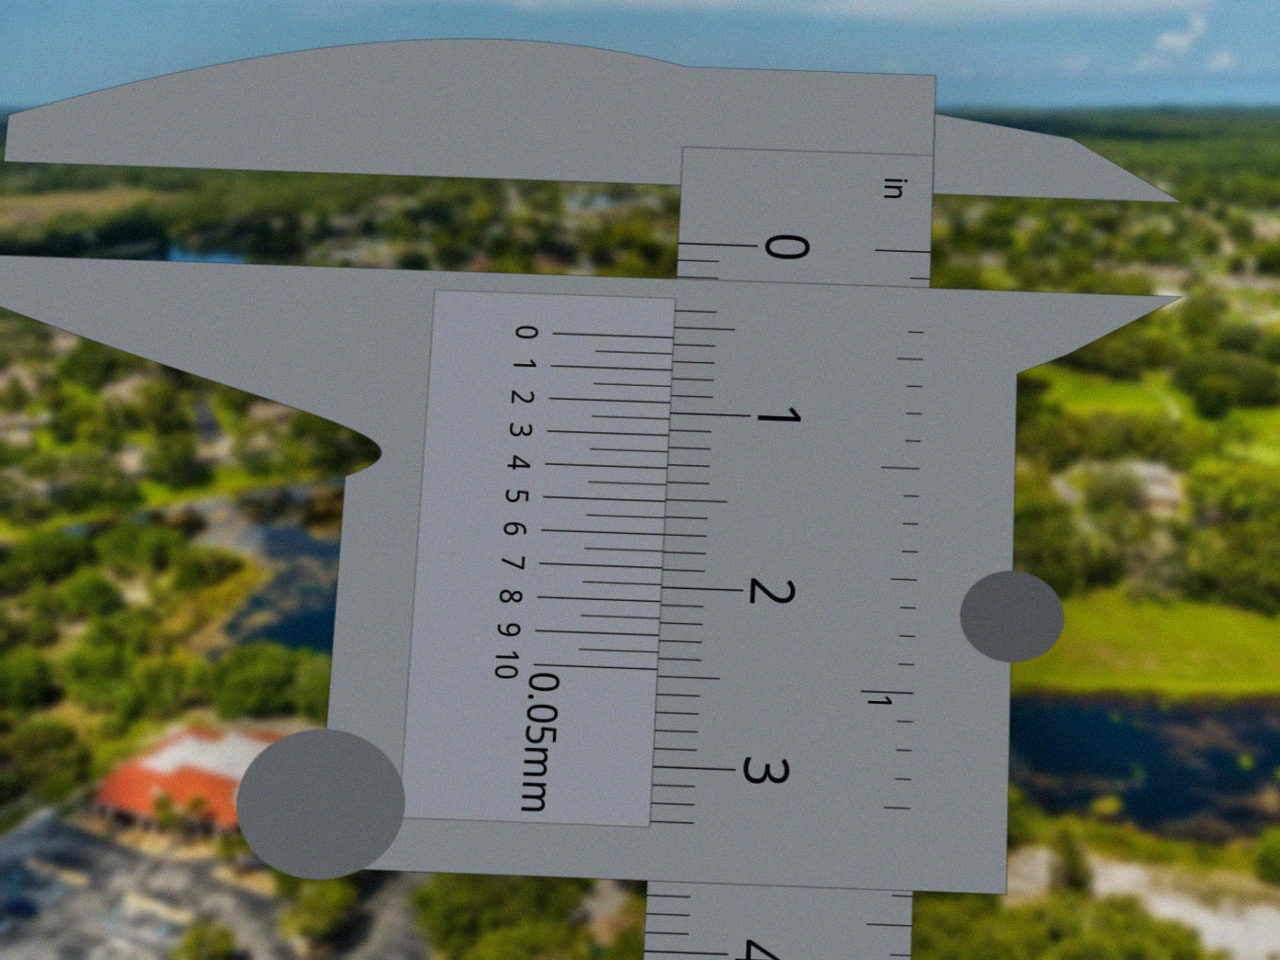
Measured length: 5.6 mm
